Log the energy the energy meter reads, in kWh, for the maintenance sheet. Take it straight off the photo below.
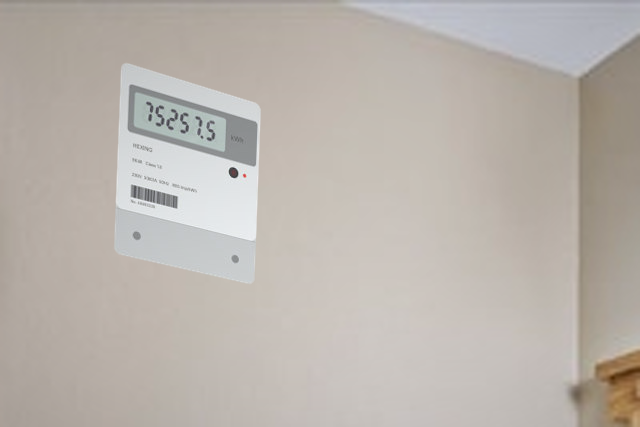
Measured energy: 75257.5 kWh
